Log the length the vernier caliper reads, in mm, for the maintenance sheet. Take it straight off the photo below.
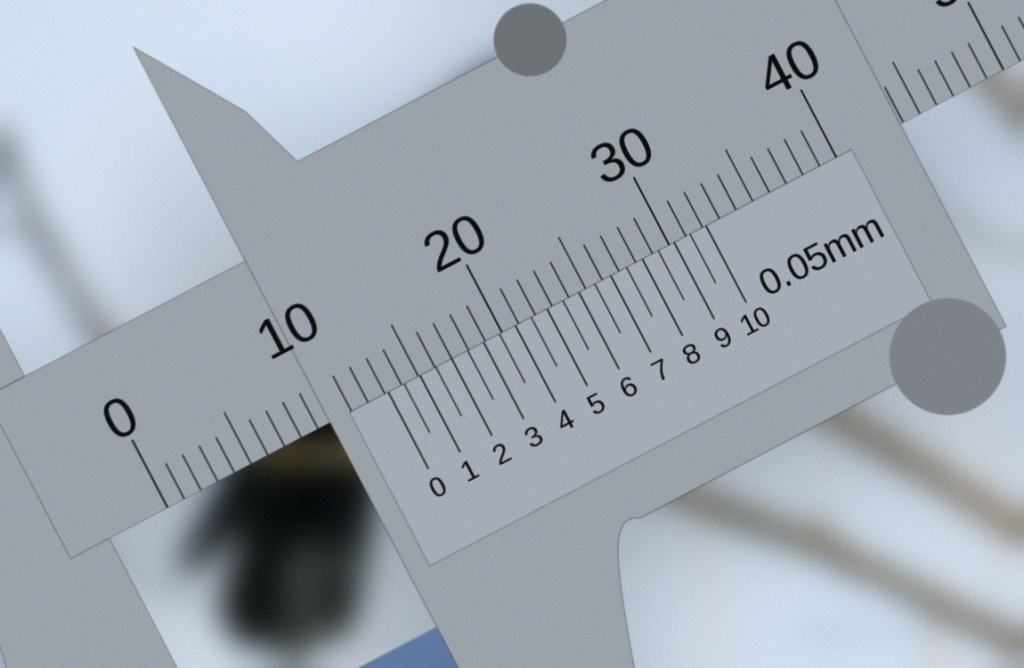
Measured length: 13.2 mm
